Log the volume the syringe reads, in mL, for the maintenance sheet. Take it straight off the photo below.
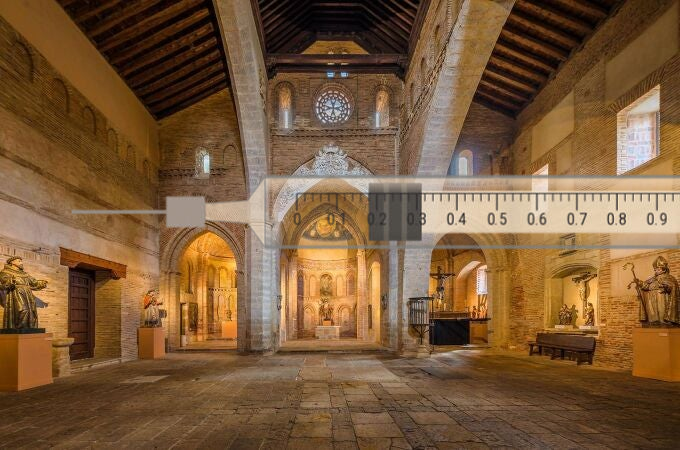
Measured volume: 0.18 mL
